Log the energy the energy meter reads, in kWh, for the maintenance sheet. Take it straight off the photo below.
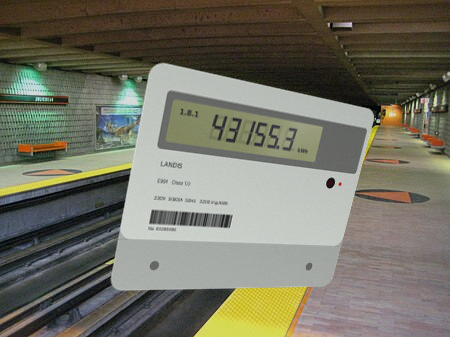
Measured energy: 43155.3 kWh
